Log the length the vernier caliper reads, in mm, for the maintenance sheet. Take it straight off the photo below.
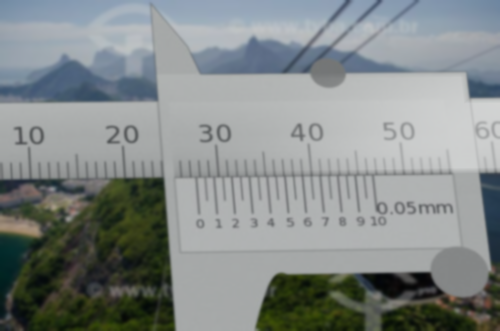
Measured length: 27.6 mm
